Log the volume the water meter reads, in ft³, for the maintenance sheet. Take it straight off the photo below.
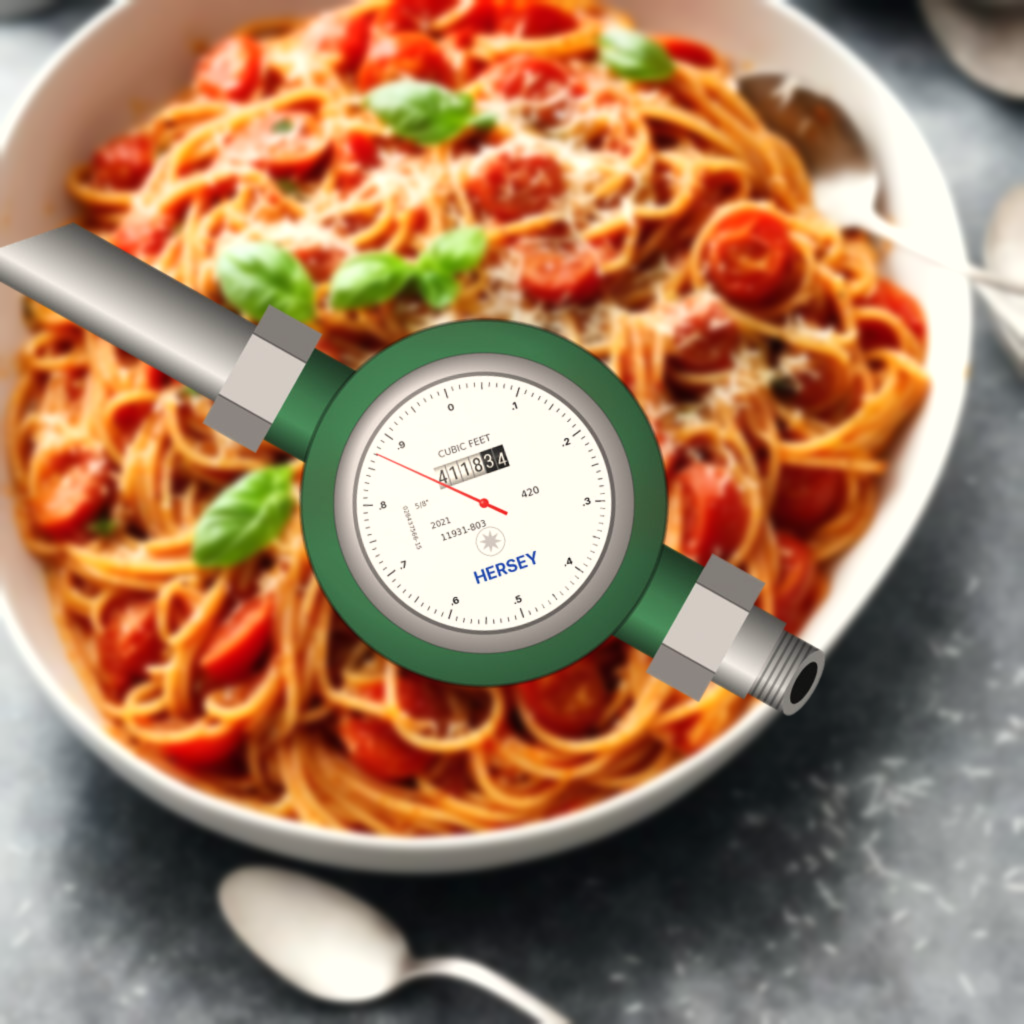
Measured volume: 411833.87 ft³
